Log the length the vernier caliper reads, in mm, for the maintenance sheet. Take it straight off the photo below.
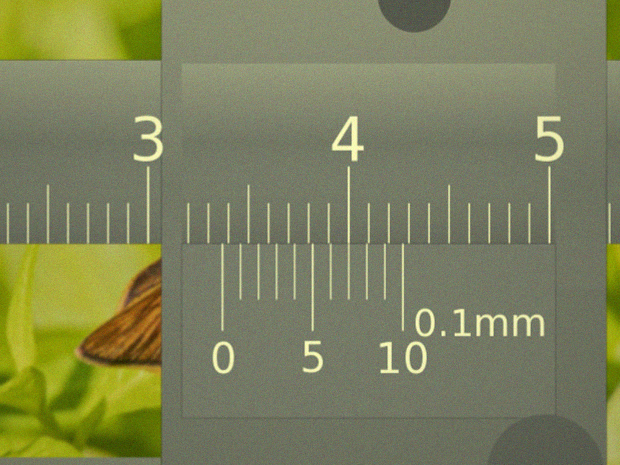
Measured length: 33.7 mm
